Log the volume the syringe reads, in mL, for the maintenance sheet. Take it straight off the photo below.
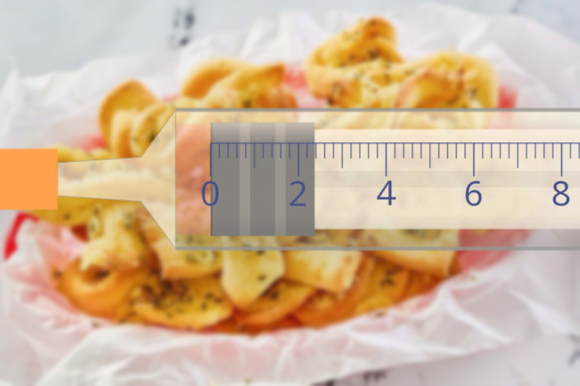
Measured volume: 0 mL
